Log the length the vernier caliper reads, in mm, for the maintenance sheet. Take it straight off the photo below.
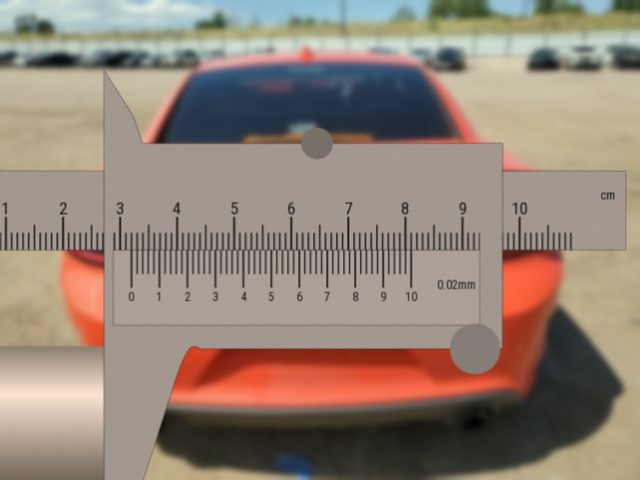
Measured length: 32.0 mm
